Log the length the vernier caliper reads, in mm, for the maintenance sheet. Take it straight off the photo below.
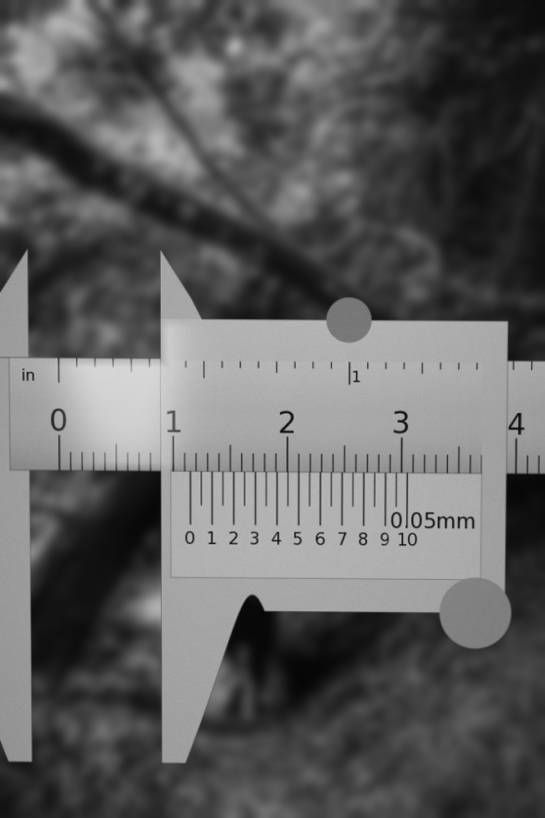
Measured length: 11.5 mm
